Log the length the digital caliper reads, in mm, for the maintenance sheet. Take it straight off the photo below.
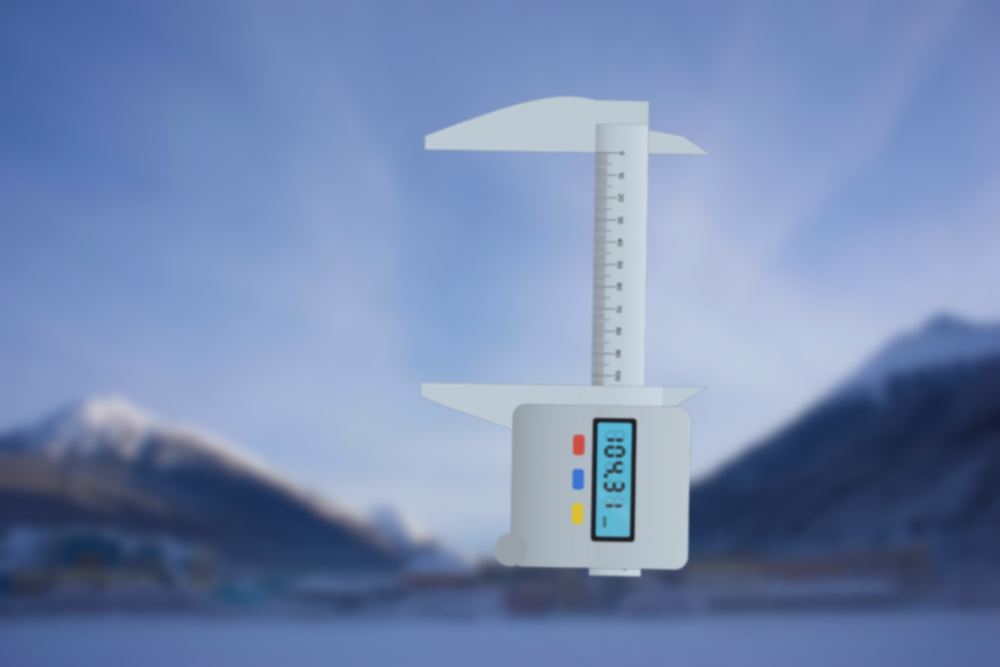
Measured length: 104.31 mm
